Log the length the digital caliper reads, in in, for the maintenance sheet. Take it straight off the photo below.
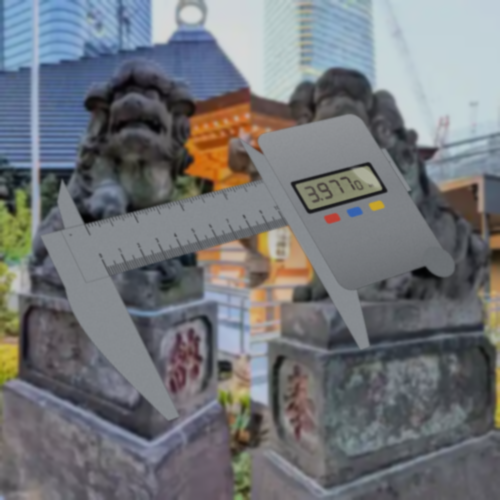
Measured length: 3.9770 in
